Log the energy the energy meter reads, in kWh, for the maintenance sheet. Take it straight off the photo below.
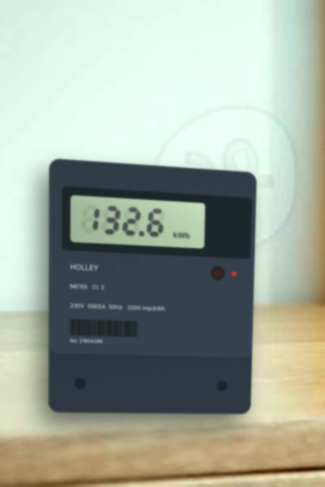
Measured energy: 132.6 kWh
